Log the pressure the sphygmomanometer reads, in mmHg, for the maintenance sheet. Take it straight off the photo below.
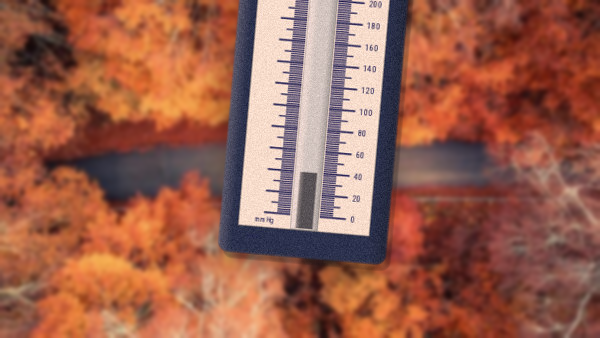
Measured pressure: 40 mmHg
